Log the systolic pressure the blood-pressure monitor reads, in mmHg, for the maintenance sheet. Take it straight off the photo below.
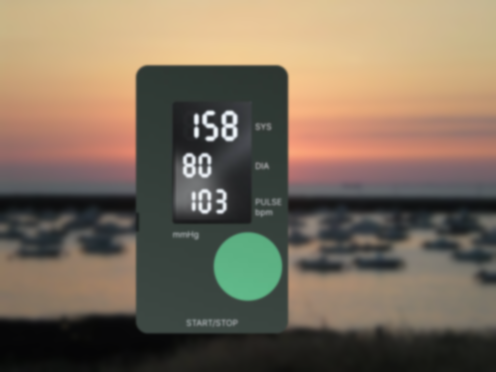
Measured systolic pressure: 158 mmHg
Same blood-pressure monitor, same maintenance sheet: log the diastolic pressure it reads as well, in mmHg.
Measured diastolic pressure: 80 mmHg
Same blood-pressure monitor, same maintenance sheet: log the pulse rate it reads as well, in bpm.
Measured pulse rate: 103 bpm
